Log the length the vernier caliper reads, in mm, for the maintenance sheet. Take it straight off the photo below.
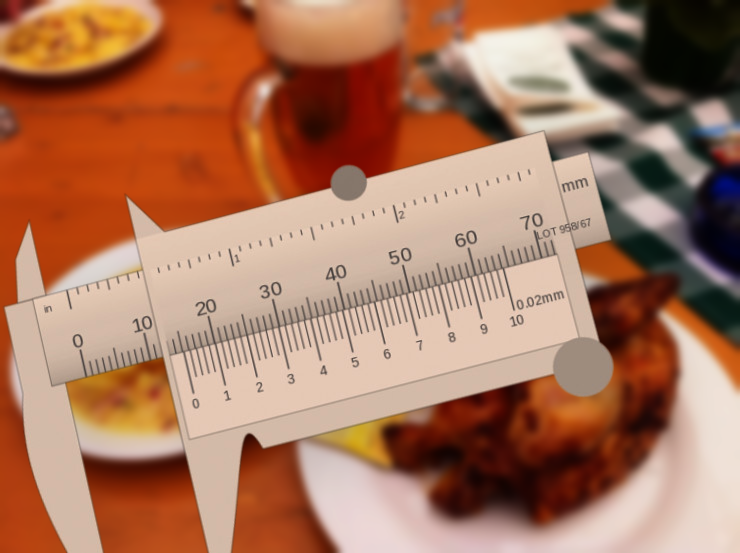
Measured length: 15.2 mm
